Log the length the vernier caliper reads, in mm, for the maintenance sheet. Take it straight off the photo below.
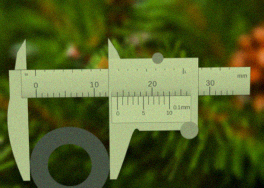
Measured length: 14.0 mm
